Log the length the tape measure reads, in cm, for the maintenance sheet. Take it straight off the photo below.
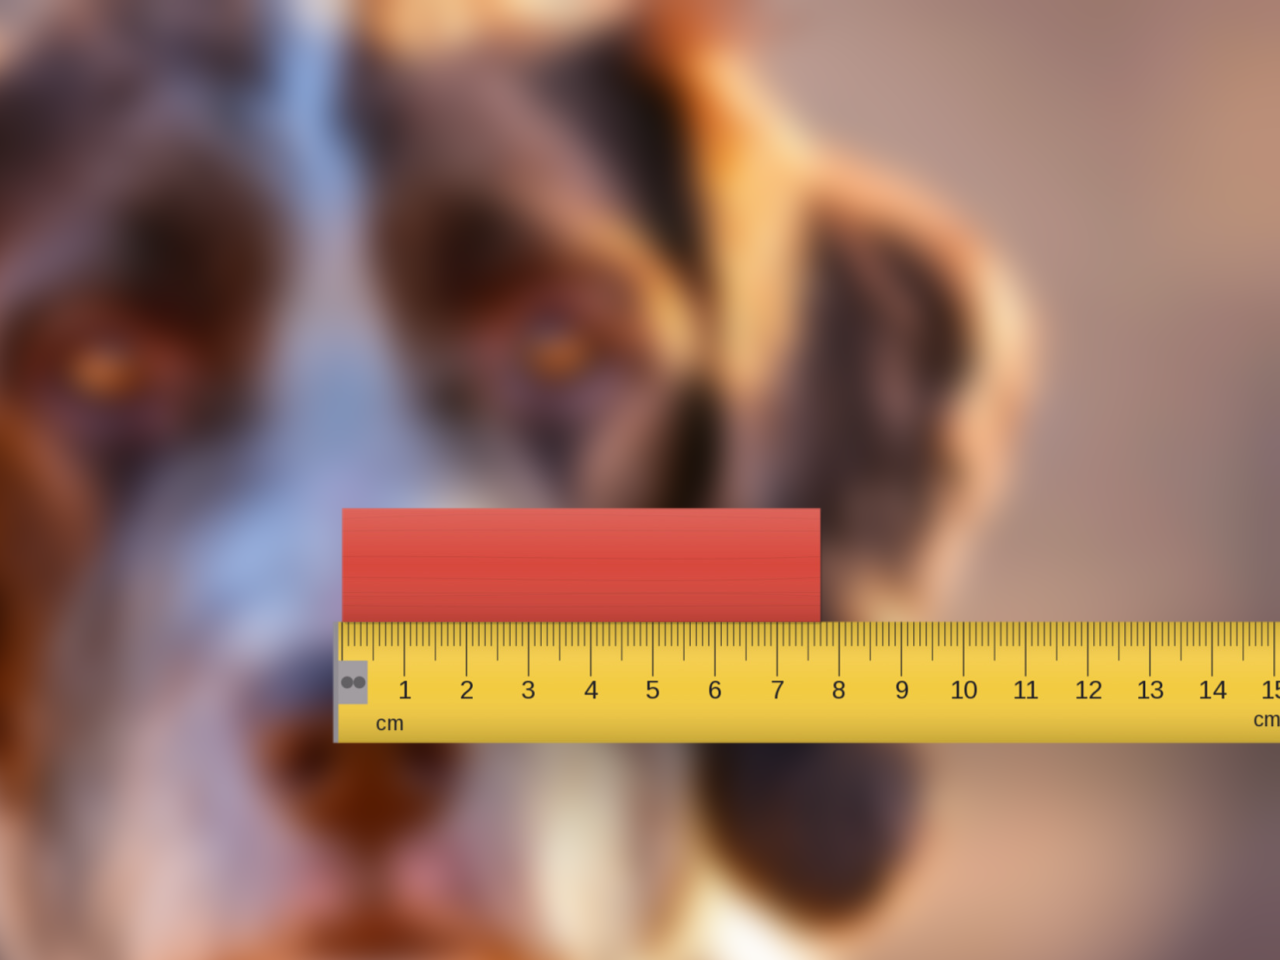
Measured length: 7.7 cm
